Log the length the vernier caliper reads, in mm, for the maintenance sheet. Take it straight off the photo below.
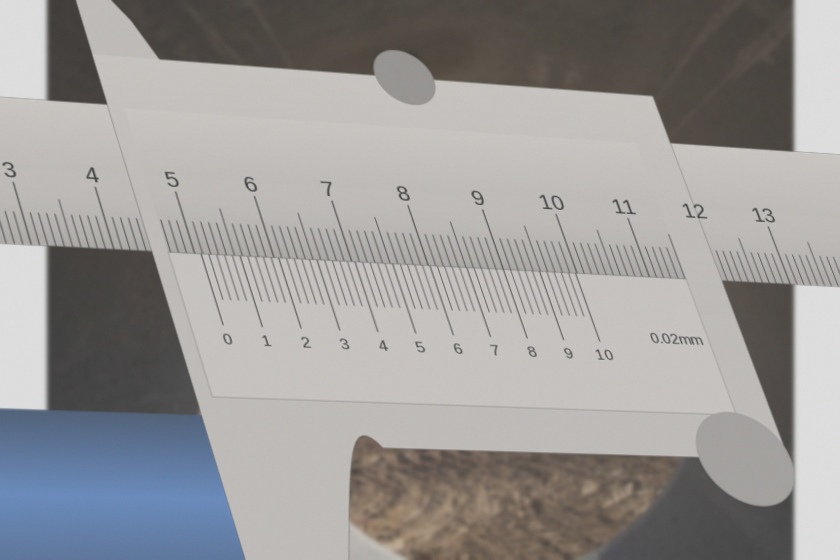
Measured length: 50.8 mm
